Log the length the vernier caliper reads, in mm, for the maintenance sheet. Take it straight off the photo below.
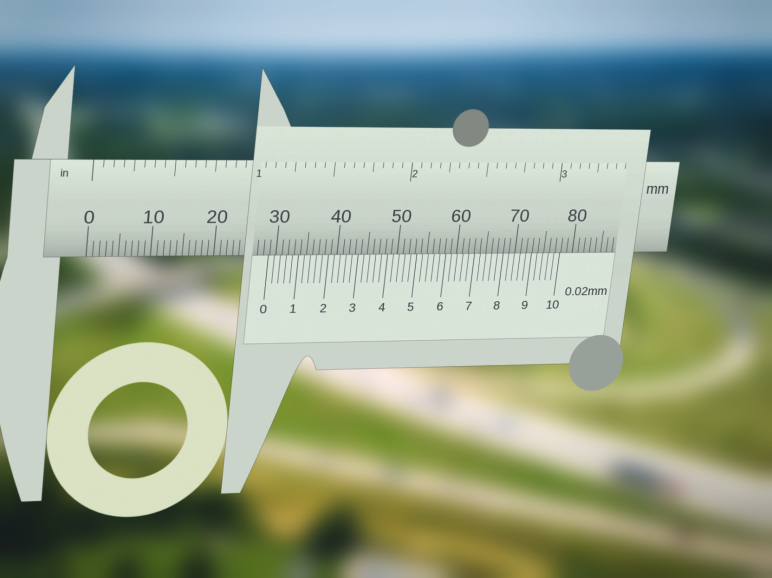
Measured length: 28.8 mm
